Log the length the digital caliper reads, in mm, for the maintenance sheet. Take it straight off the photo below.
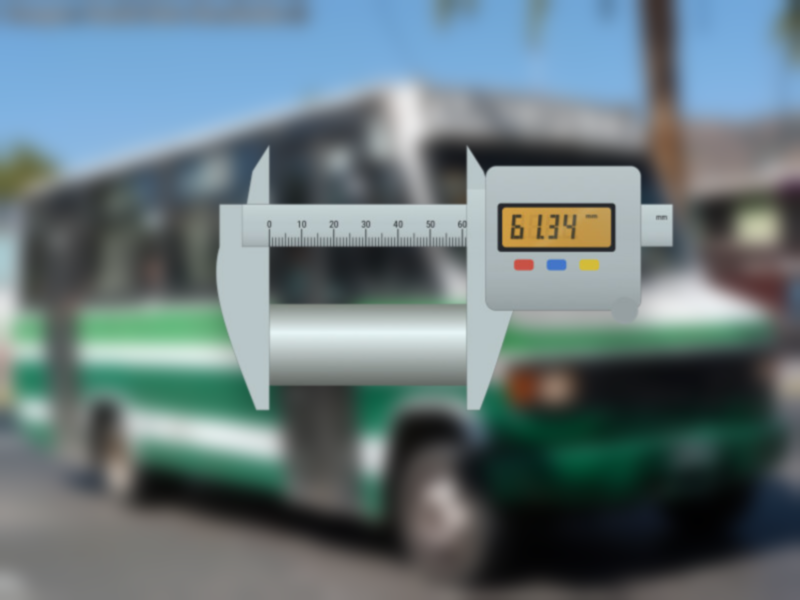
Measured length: 61.34 mm
